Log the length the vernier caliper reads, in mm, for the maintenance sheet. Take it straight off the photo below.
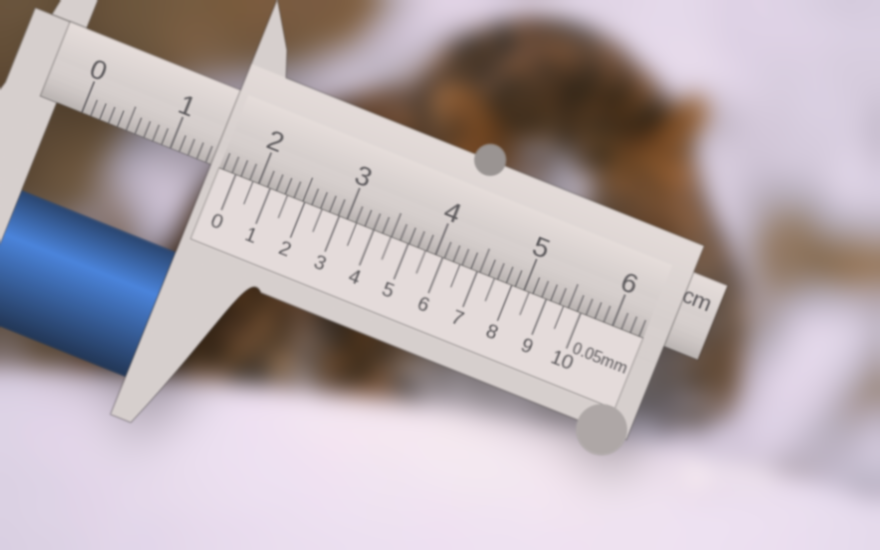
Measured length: 17.4 mm
